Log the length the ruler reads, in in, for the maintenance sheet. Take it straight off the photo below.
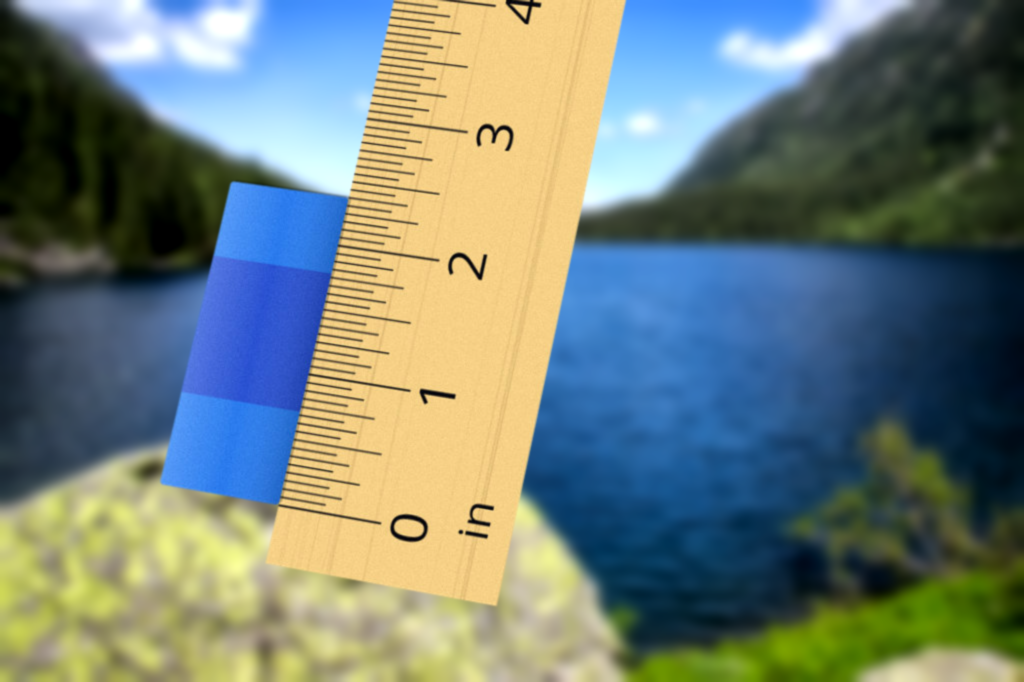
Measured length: 2.375 in
